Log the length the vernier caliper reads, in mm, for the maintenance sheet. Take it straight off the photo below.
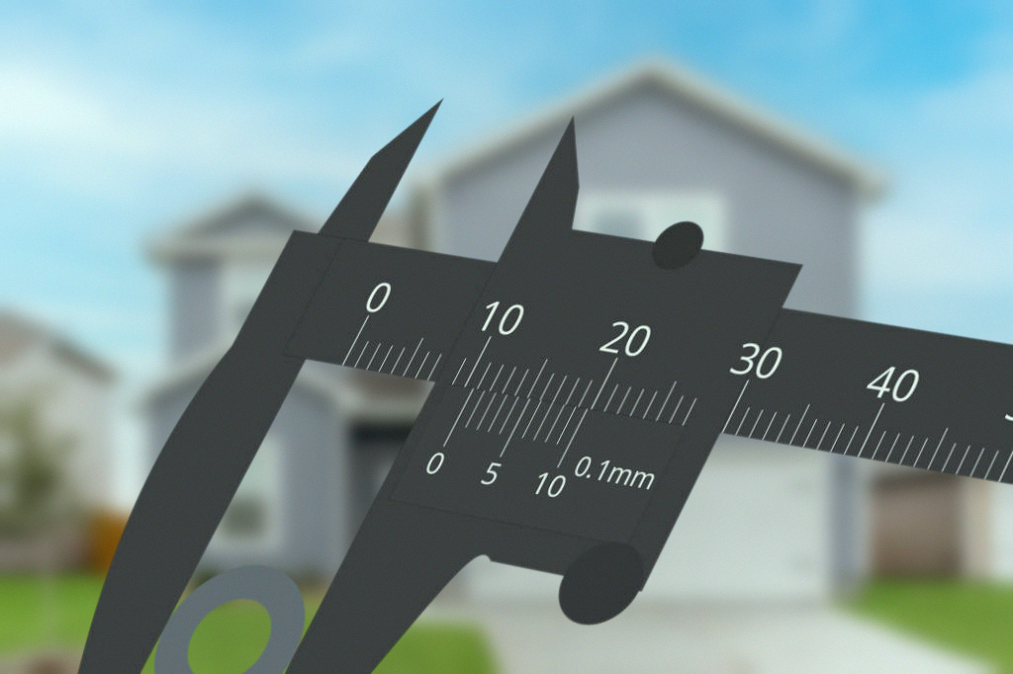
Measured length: 10.7 mm
